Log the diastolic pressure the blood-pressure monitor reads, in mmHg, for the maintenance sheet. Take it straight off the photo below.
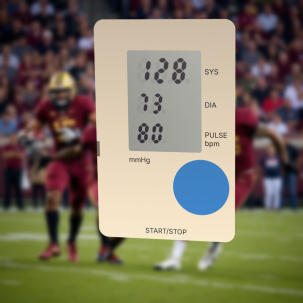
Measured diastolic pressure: 73 mmHg
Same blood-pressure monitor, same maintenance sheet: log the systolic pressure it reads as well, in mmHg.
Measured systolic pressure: 128 mmHg
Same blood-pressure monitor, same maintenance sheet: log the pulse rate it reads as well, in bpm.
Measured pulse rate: 80 bpm
